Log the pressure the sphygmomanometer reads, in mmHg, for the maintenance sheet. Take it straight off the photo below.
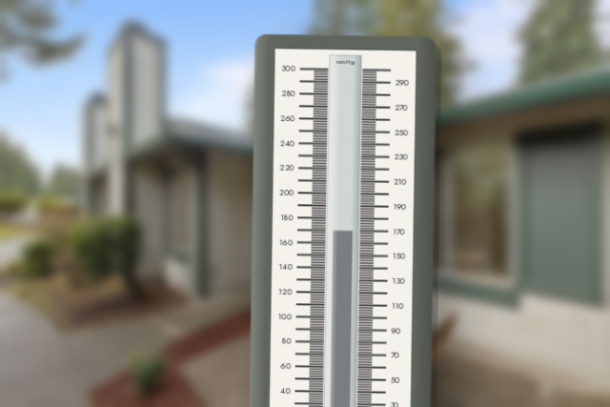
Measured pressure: 170 mmHg
